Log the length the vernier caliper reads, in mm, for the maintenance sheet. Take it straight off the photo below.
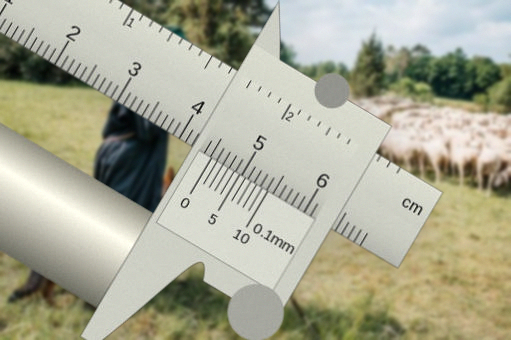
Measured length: 45.2 mm
